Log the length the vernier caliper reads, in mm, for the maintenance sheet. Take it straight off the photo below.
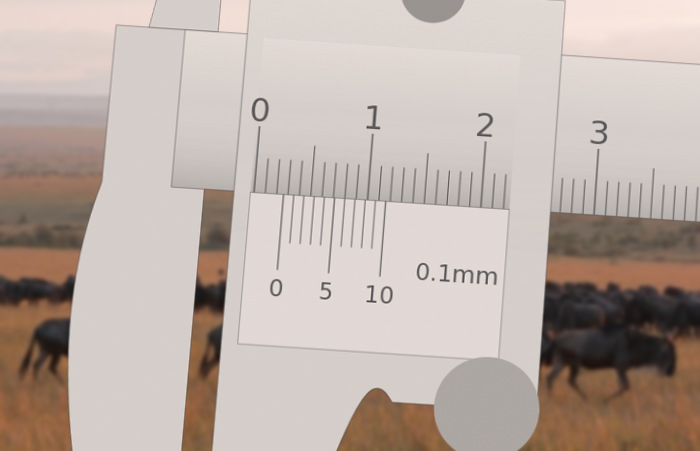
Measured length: 2.6 mm
